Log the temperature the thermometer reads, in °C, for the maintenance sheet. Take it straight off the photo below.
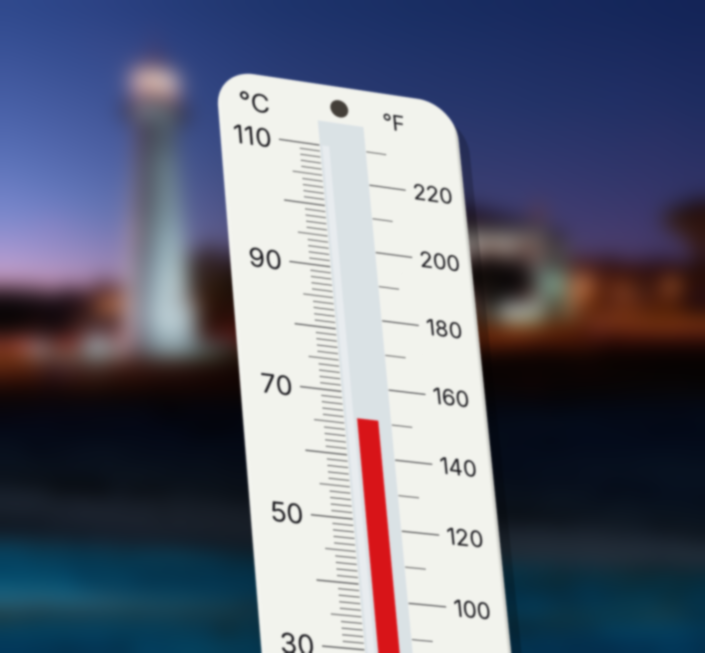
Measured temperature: 66 °C
